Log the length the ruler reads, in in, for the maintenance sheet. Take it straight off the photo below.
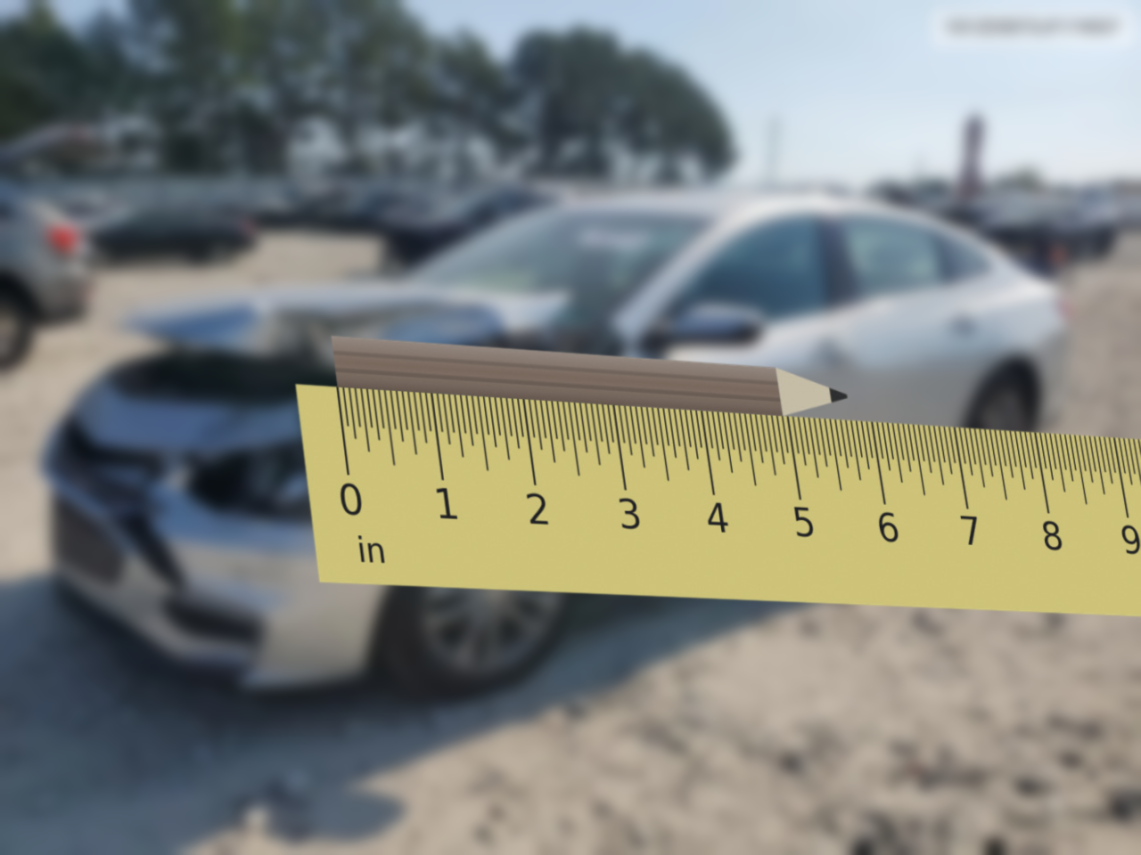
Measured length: 5.75 in
